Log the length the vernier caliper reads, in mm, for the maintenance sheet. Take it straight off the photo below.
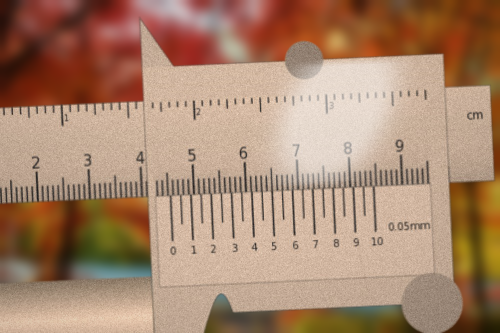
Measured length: 45.5 mm
